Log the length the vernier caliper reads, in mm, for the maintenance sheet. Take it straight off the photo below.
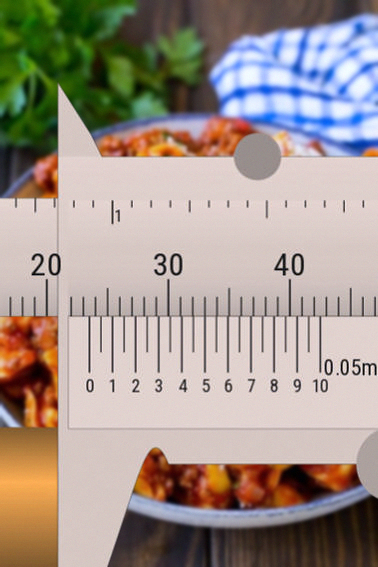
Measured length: 23.5 mm
